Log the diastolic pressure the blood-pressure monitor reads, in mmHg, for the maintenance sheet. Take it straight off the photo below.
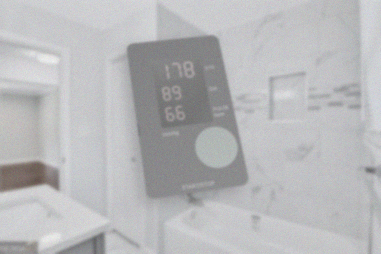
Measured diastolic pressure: 89 mmHg
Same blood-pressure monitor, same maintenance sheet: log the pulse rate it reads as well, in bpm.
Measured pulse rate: 66 bpm
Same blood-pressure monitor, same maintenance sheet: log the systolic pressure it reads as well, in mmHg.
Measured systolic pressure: 178 mmHg
